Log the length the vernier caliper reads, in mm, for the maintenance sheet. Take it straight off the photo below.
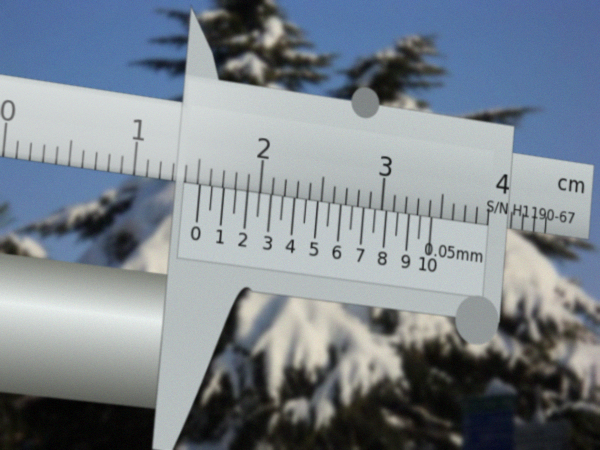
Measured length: 15.2 mm
